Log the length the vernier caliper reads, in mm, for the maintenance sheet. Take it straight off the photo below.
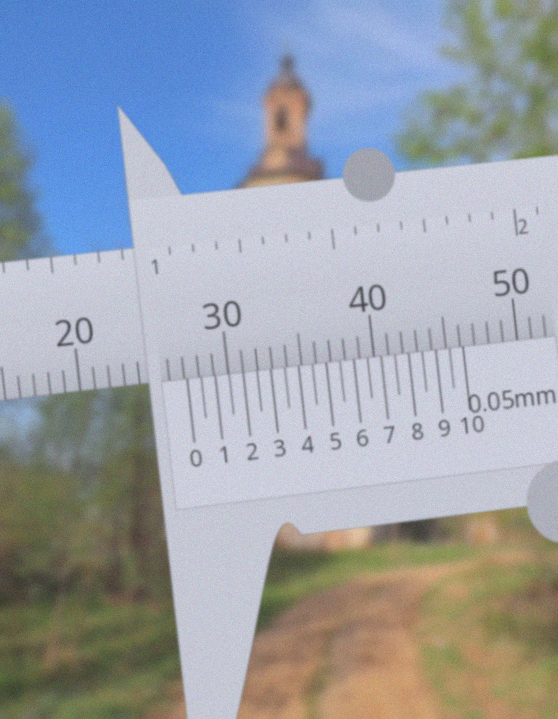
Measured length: 27.2 mm
